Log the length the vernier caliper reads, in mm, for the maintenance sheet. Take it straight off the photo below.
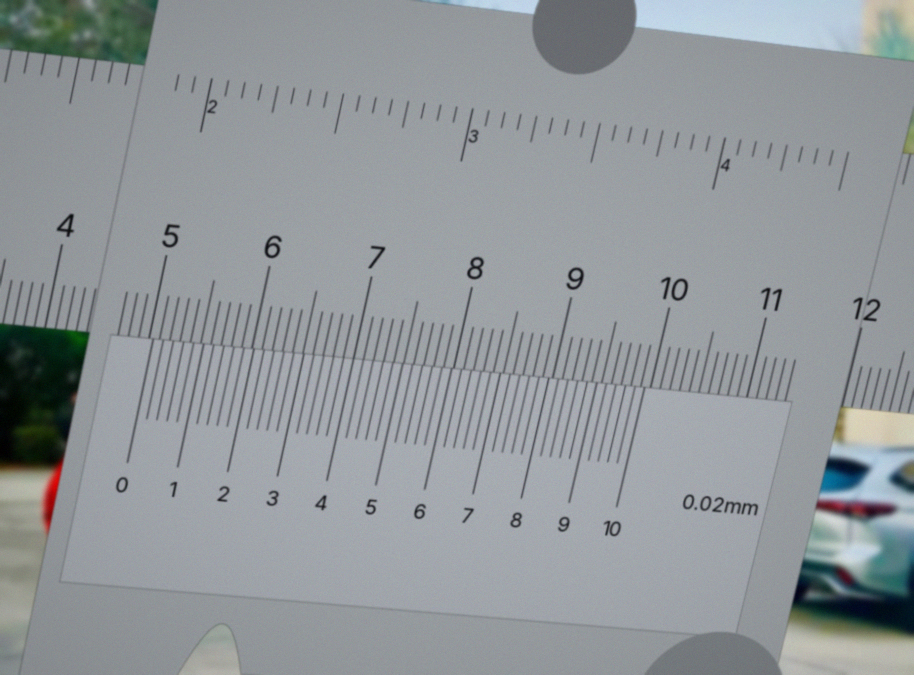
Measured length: 50.4 mm
